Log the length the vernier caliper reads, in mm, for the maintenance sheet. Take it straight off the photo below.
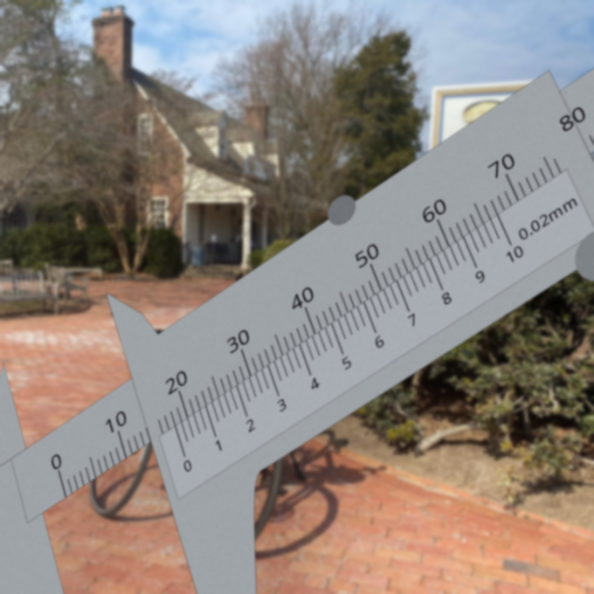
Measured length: 18.0 mm
